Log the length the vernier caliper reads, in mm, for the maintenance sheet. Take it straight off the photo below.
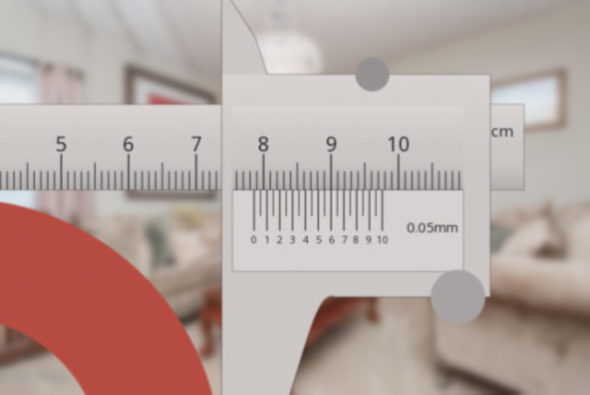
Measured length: 78.6 mm
